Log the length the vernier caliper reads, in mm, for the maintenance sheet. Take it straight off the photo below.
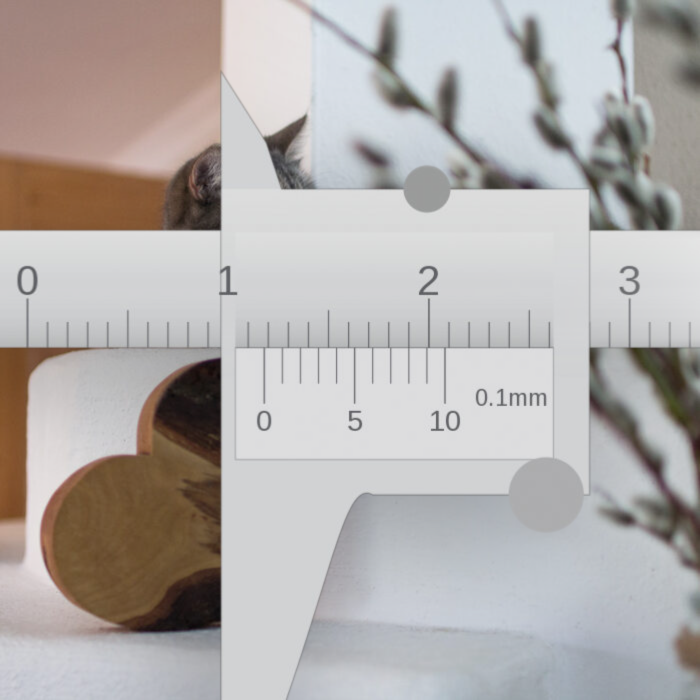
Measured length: 11.8 mm
